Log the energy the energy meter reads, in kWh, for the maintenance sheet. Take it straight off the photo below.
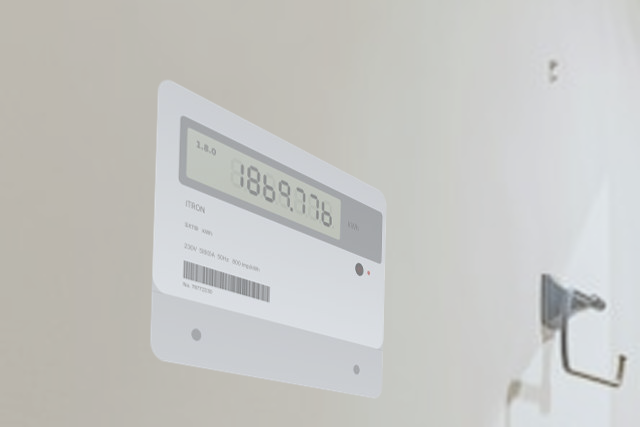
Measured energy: 1869.776 kWh
